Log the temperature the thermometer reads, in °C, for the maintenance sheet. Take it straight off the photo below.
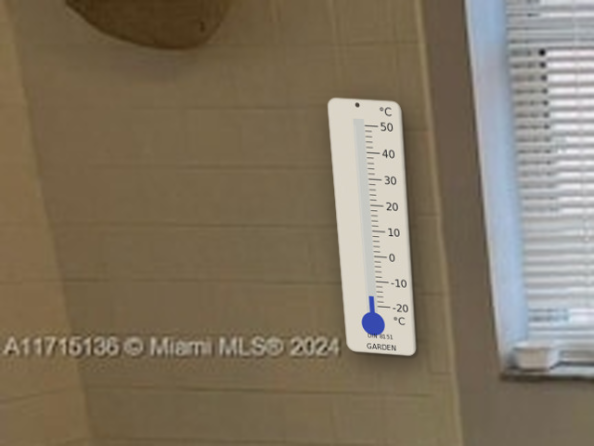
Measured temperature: -16 °C
